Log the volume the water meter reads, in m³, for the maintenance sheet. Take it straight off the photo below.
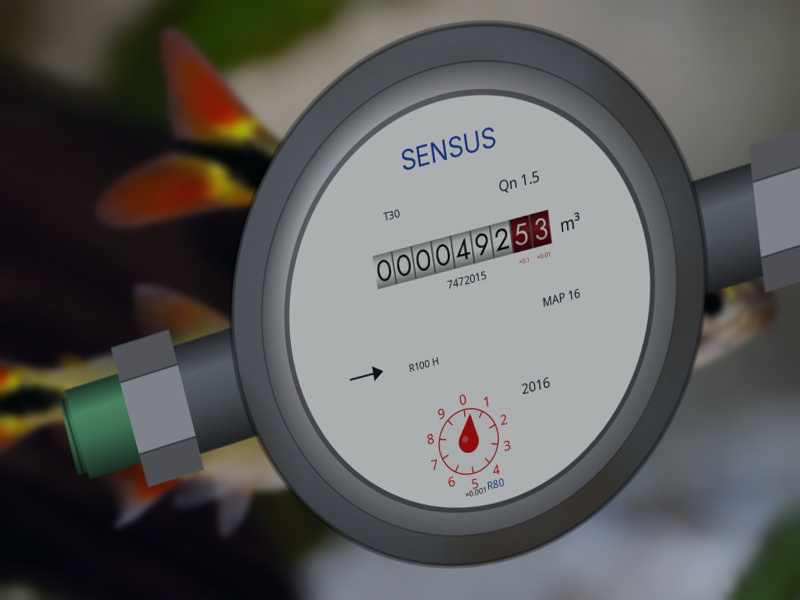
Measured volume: 492.530 m³
